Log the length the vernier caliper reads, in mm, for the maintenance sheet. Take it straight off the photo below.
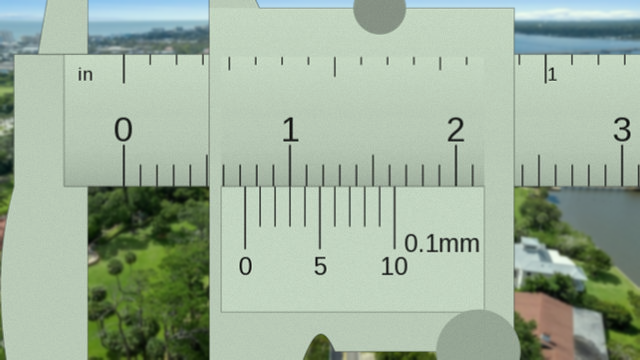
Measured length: 7.3 mm
